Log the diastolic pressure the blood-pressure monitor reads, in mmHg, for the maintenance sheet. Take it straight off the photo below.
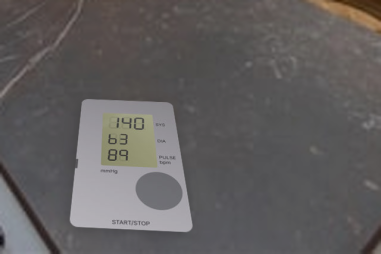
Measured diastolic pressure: 63 mmHg
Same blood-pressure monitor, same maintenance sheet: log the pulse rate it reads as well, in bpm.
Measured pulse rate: 89 bpm
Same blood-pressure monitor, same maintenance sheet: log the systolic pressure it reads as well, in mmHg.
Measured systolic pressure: 140 mmHg
